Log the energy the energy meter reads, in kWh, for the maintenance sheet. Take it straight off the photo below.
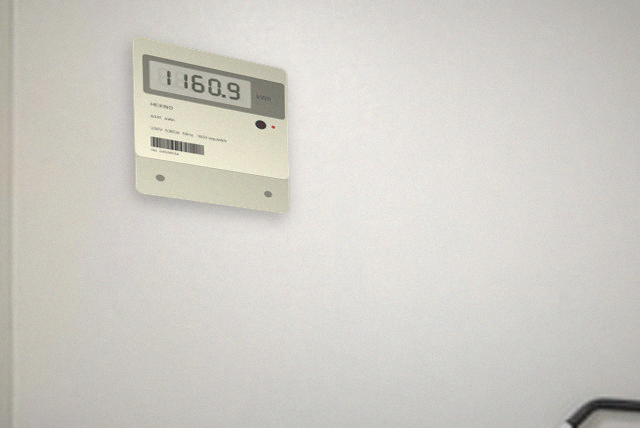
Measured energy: 1160.9 kWh
